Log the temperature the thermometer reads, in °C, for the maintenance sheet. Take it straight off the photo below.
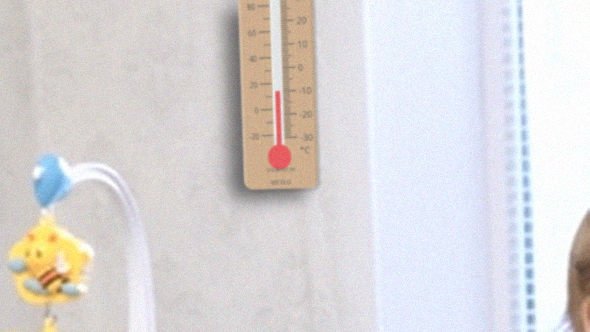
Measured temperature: -10 °C
